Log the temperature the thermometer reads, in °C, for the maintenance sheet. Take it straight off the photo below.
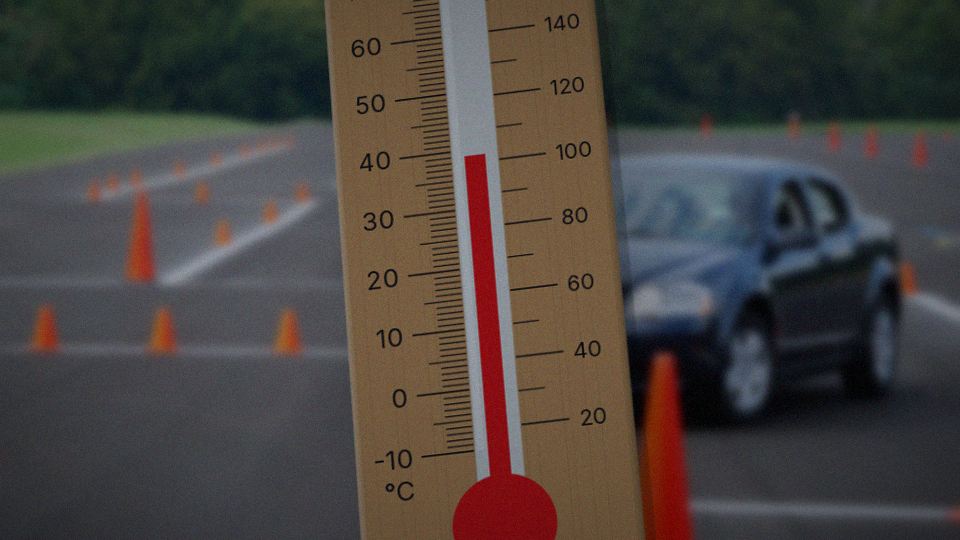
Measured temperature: 39 °C
